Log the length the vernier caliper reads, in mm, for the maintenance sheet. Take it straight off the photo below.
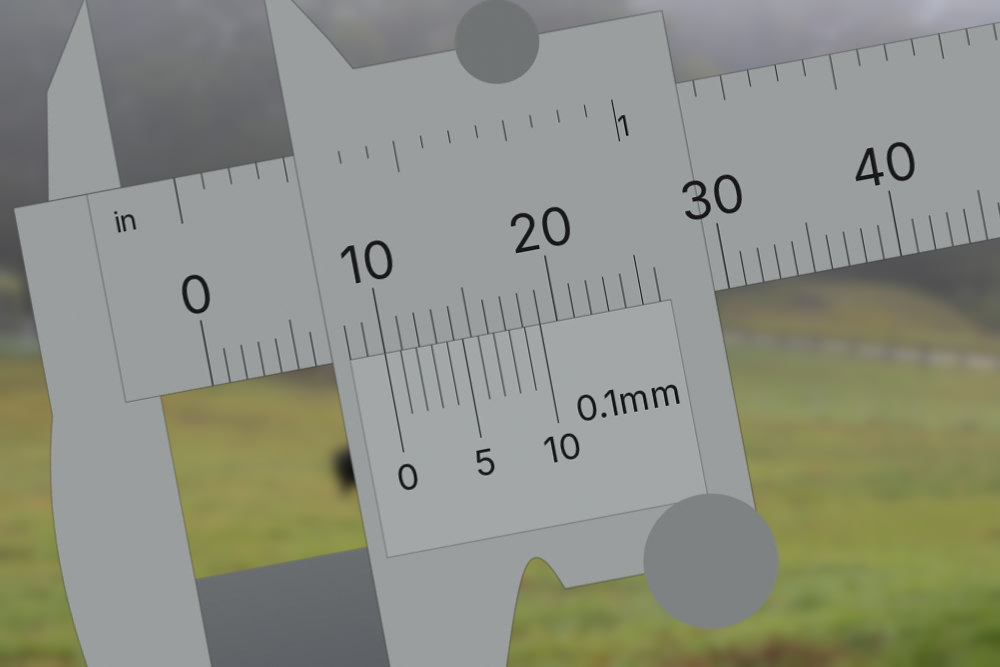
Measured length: 10.0 mm
